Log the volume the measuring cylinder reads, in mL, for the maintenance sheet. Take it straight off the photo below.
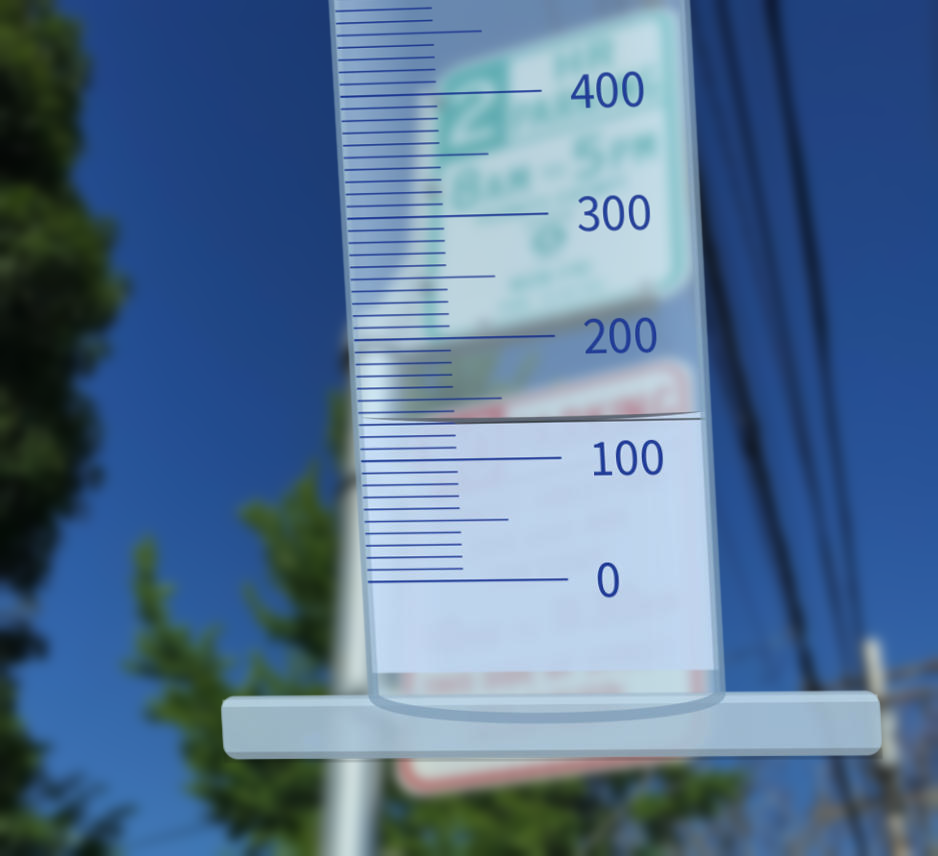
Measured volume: 130 mL
